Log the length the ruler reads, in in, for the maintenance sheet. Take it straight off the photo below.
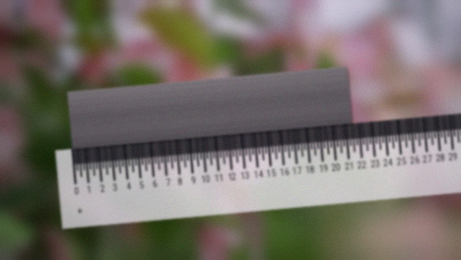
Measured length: 21.5 in
